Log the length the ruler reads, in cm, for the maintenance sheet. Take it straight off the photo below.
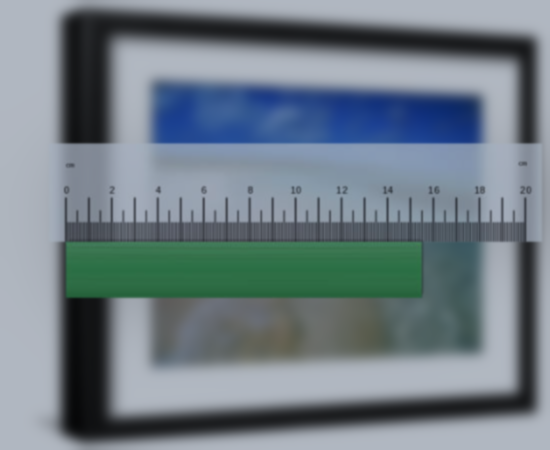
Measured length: 15.5 cm
